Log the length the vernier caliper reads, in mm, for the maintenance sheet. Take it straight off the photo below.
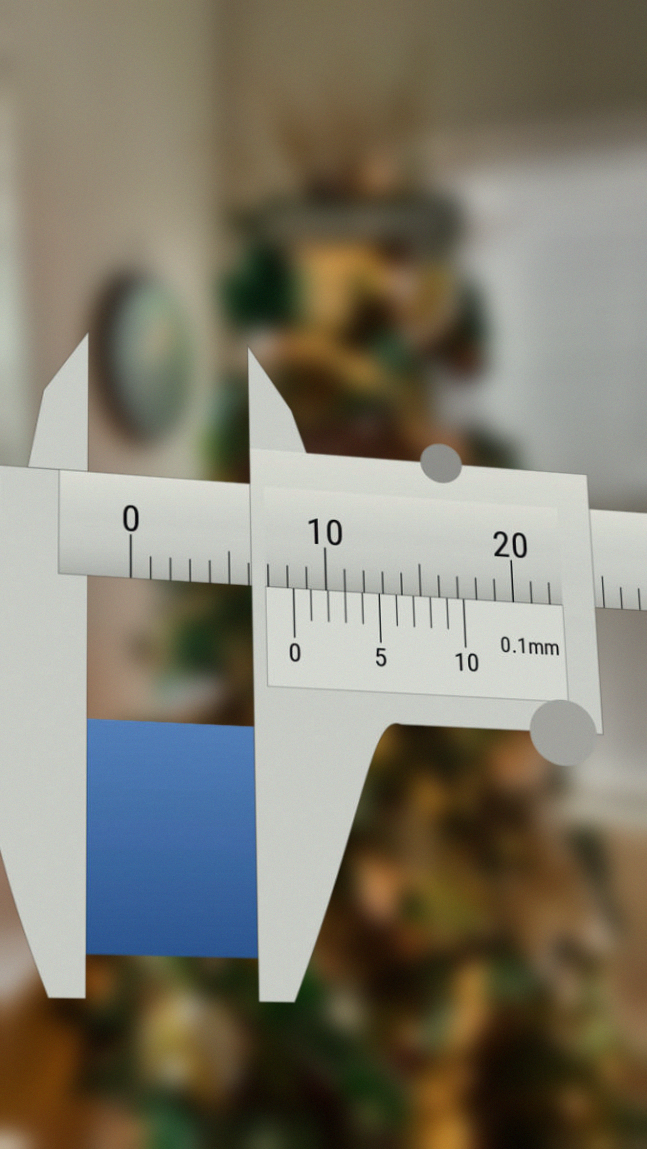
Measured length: 8.3 mm
